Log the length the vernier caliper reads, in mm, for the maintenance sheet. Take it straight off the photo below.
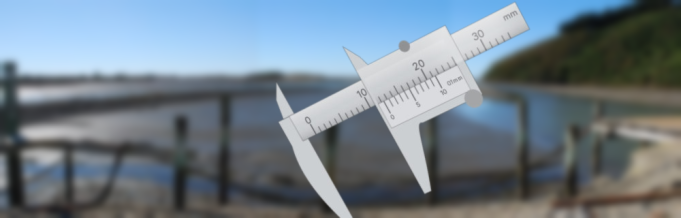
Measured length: 12.4 mm
